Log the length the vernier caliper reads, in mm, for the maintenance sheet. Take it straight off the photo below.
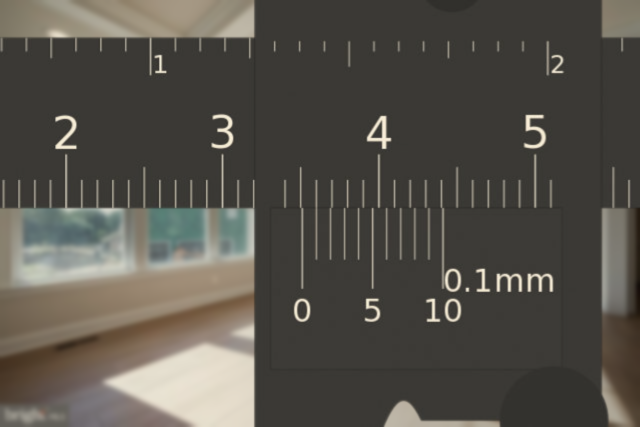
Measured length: 35.1 mm
